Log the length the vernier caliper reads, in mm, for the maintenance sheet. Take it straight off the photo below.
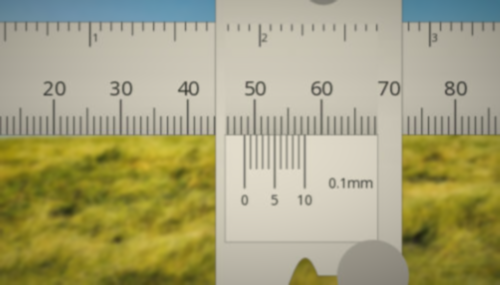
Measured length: 48.5 mm
